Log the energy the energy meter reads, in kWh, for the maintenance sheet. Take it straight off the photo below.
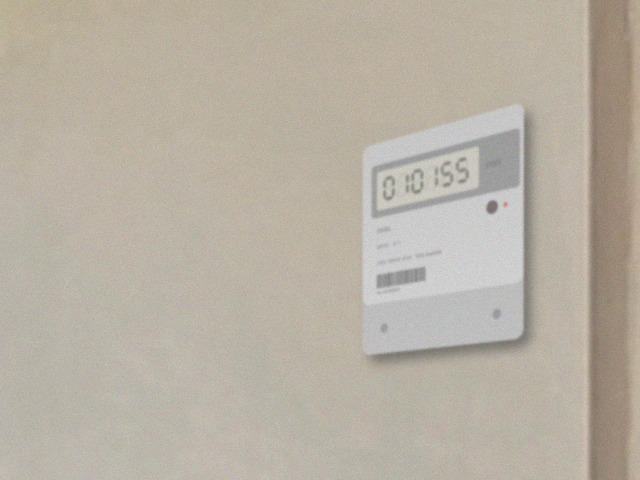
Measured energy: 10155 kWh
